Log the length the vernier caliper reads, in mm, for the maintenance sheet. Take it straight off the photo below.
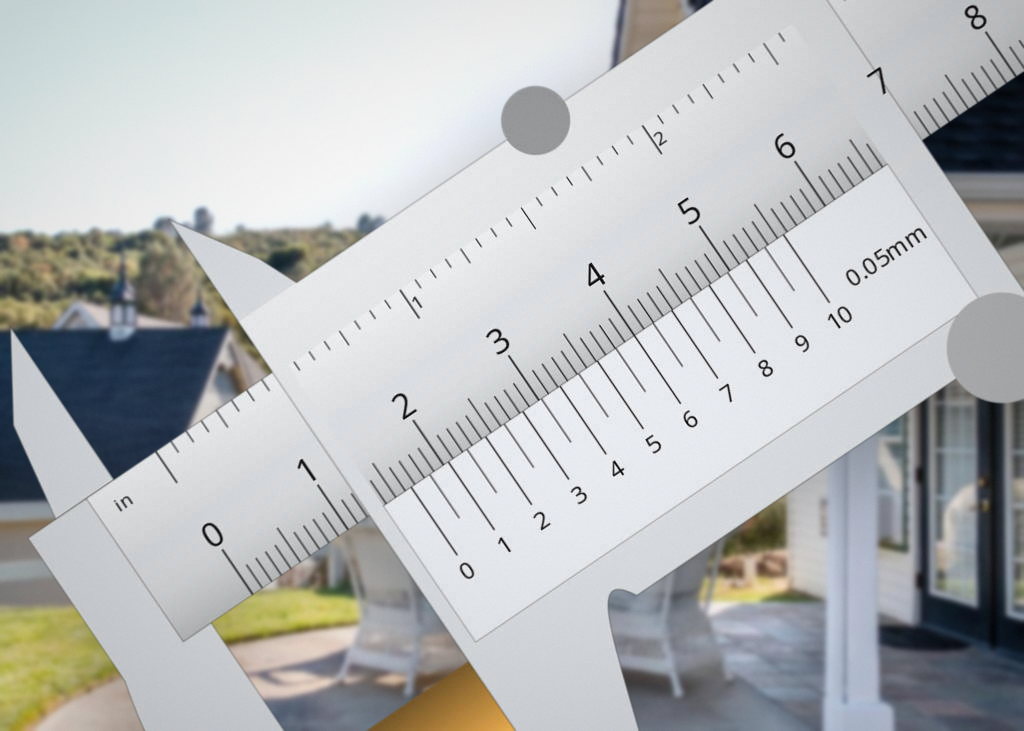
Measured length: 16.6 mm
